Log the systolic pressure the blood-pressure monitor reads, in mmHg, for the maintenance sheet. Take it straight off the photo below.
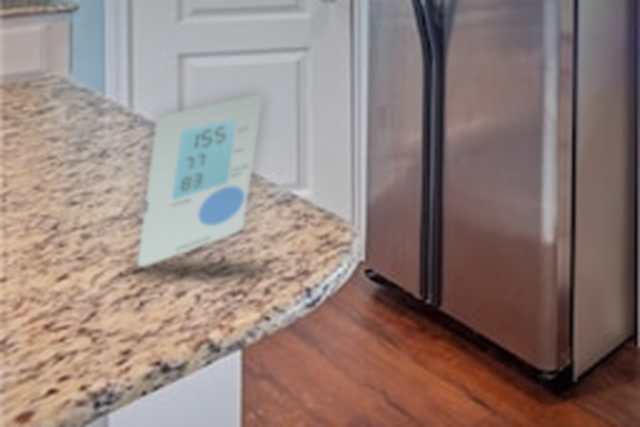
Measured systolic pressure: 155 mmHg
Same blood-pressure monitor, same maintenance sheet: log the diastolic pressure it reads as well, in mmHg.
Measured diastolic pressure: 77 mmHg
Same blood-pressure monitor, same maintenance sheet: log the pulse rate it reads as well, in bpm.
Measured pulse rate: 83 bpm
